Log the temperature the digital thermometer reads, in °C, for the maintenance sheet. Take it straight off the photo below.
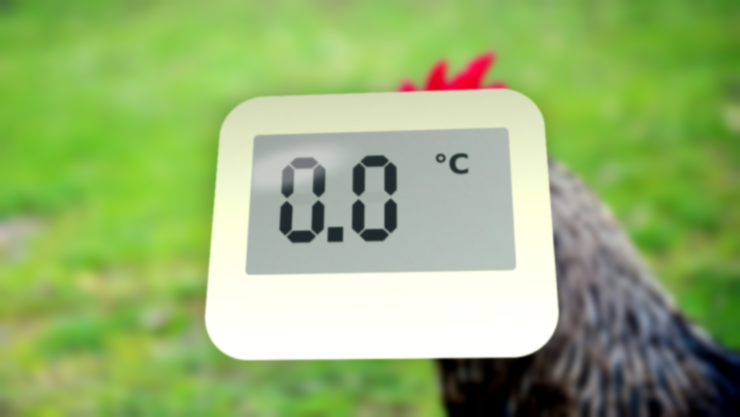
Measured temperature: 0.0 °C
